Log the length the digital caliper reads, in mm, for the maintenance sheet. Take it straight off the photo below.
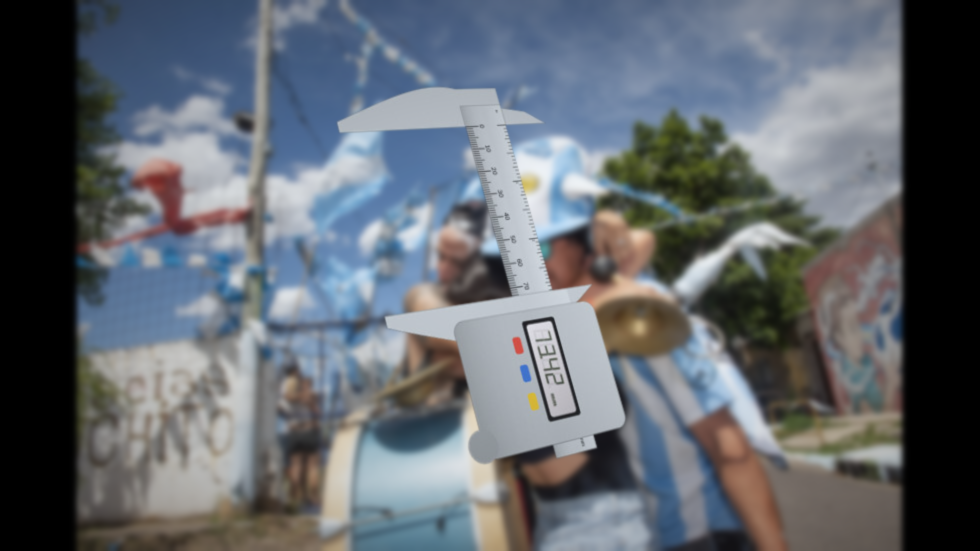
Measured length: 73.42 mm
